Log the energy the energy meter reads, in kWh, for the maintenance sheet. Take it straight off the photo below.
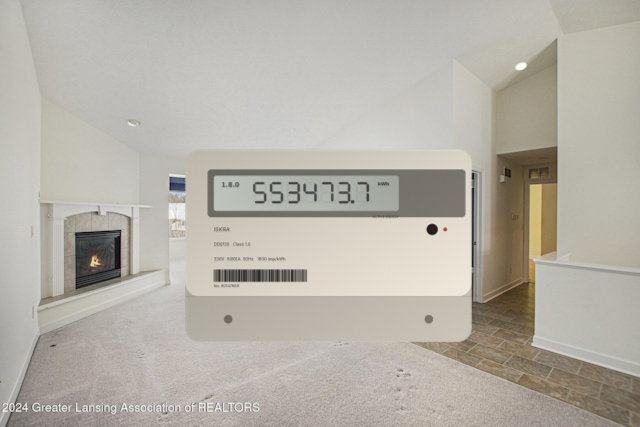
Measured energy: 553473.7 kWh
